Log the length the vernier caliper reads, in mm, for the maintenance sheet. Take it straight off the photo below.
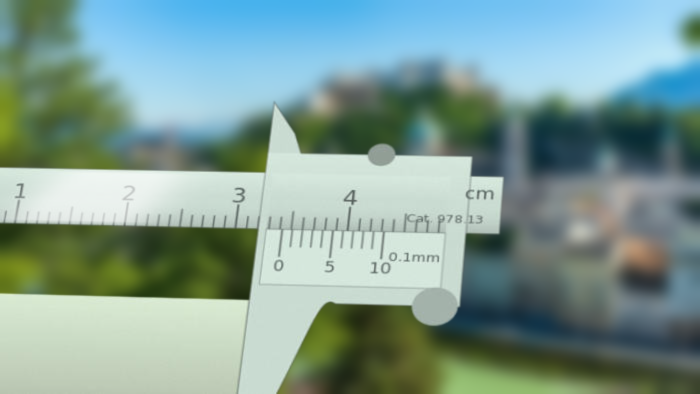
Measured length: 34.2 mm
